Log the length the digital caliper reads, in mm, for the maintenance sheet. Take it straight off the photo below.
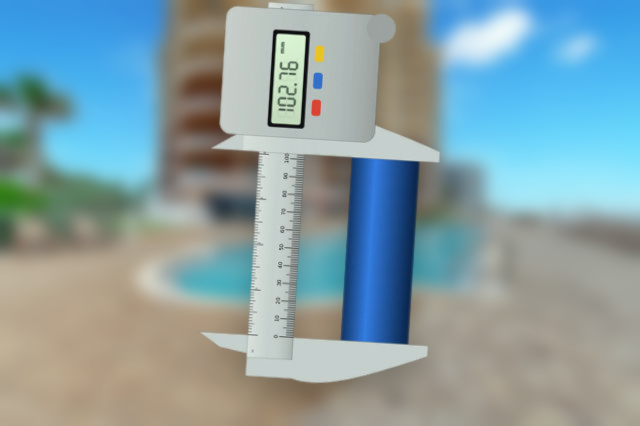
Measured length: 102.76 mm
